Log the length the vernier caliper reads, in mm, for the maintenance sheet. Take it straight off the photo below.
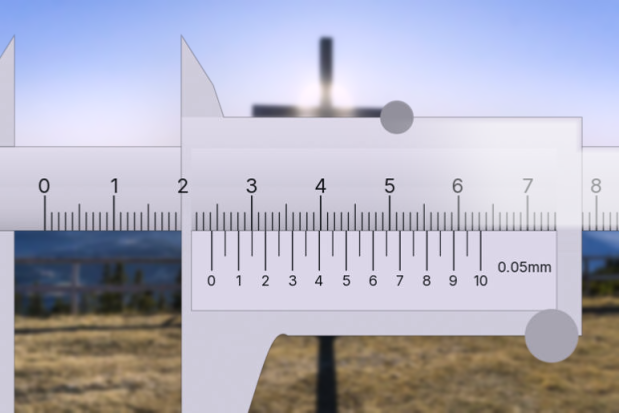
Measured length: 24.2 mm
